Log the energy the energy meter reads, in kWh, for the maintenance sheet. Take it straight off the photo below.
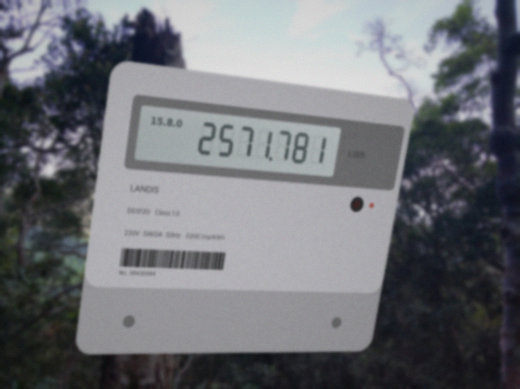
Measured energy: 2571.781 kWh
